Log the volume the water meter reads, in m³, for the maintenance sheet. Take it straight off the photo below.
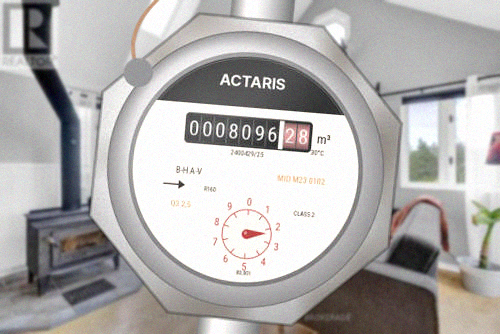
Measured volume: 8096.282 m³
